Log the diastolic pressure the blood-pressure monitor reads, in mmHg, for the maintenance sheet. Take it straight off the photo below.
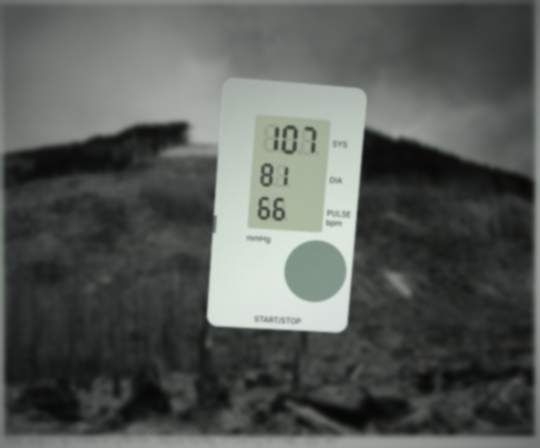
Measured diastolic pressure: 81 mmHg
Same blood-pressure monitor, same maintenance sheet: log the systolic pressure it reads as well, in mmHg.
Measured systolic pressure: 107 mmHg
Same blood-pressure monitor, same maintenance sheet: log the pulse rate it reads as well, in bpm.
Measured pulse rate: 66 bpm
